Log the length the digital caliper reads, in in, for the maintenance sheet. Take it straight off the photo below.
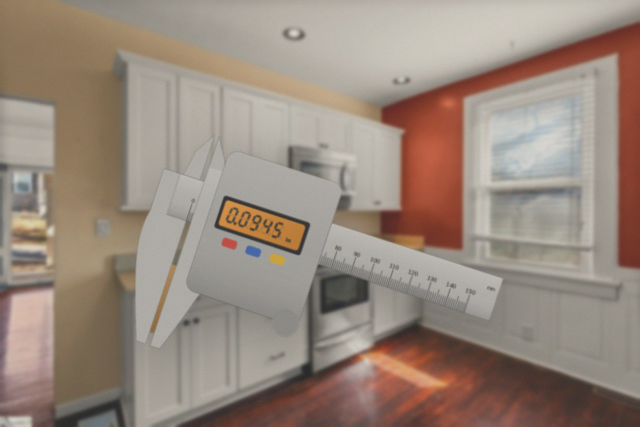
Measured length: 0.0945 in
